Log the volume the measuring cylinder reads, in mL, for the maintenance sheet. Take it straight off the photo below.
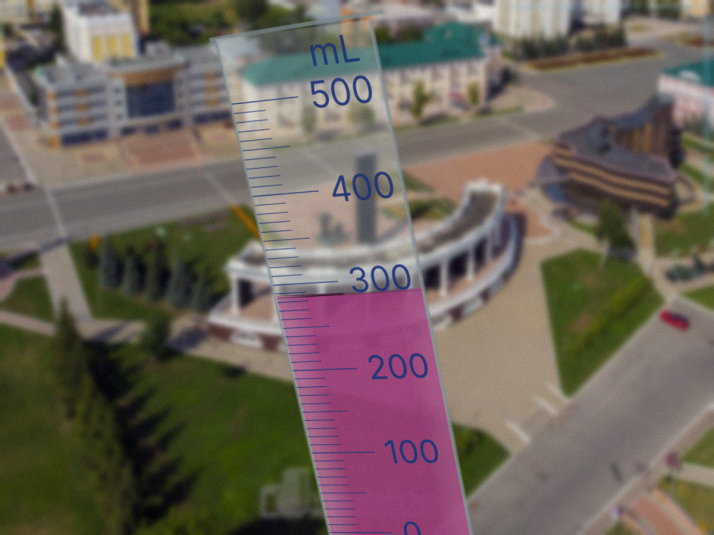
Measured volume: 285 mL
